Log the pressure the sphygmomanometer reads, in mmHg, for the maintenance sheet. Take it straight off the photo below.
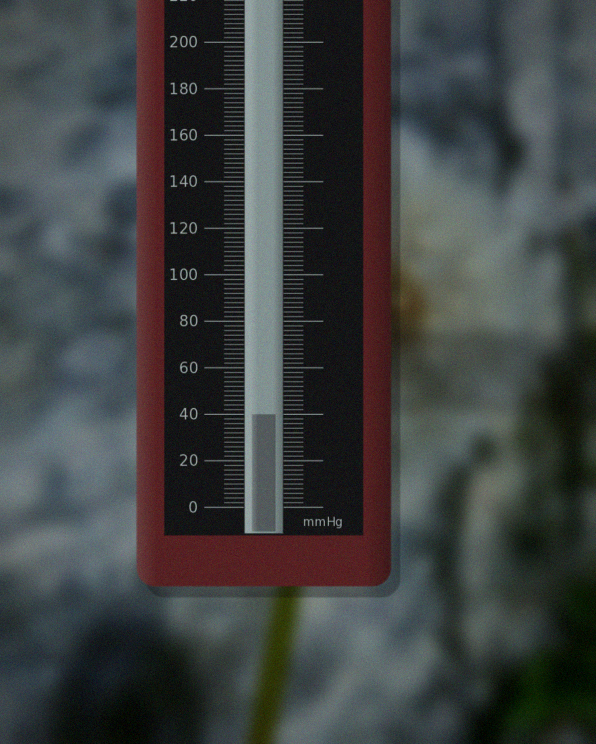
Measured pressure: 40 mmHg
